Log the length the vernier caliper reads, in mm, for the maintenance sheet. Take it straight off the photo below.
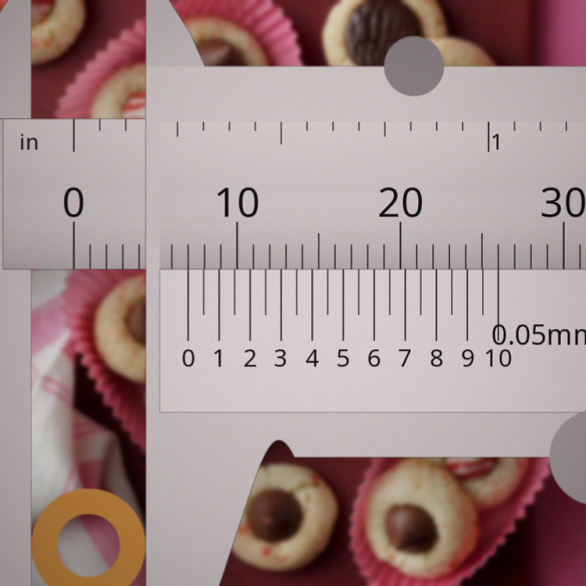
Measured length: 7.0 mm
